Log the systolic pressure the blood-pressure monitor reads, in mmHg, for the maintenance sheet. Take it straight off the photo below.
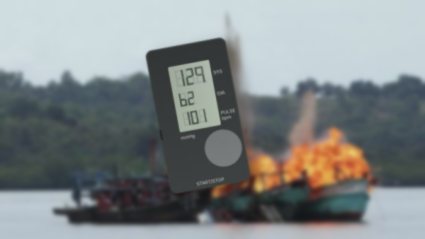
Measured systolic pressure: 129 mmHg
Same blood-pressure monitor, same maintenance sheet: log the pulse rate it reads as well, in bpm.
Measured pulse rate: 101 bpm
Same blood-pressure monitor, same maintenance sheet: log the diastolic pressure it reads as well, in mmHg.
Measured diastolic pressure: 62 mmHg
